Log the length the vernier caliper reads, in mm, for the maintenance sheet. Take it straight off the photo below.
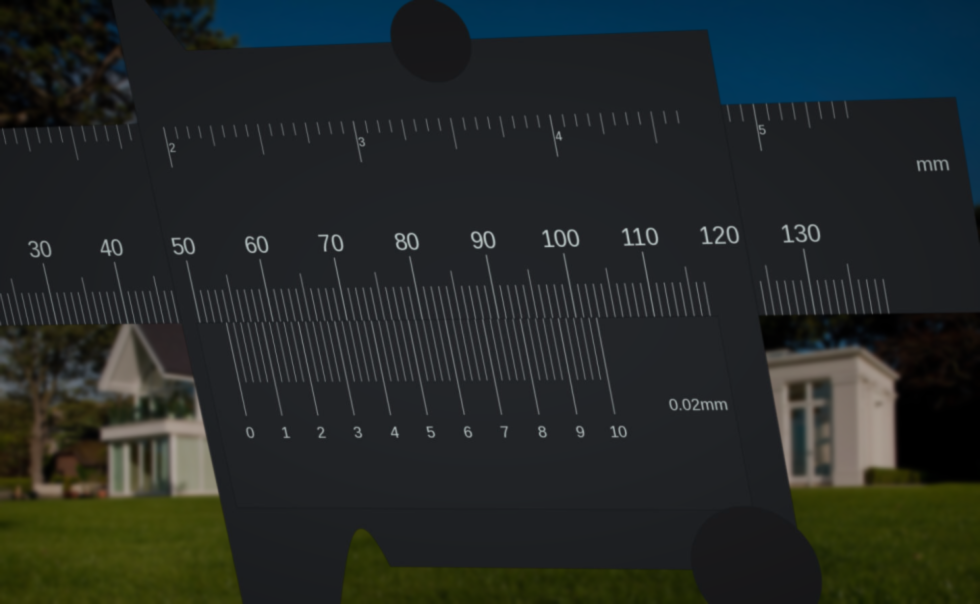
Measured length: 53.6 mm
